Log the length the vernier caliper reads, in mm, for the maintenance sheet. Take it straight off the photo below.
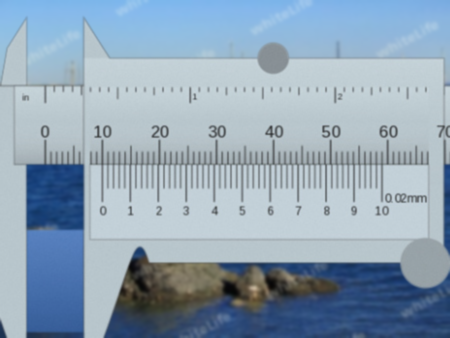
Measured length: 10.0 mm
